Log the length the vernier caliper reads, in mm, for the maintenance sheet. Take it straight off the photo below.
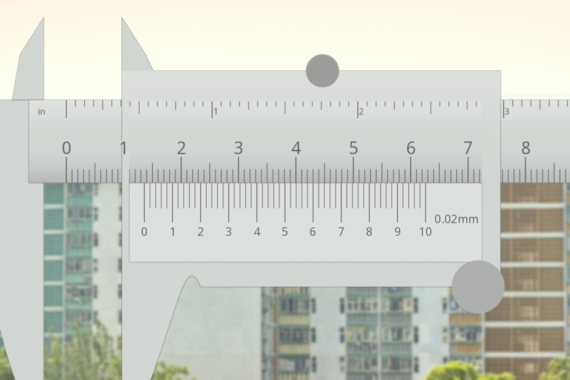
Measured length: 13.6 mm
